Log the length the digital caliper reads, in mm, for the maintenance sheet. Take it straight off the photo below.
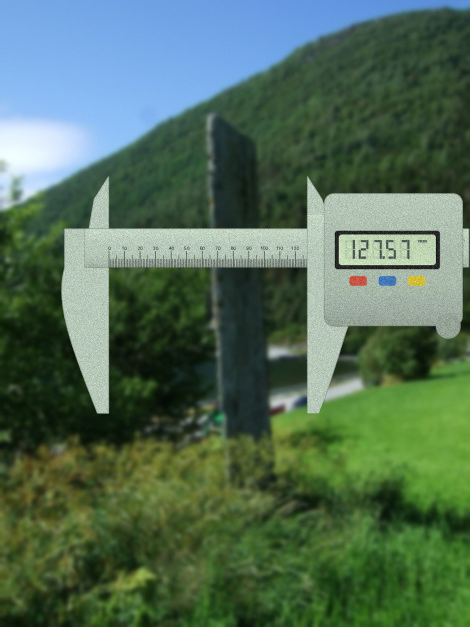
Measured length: 127.57 mm
